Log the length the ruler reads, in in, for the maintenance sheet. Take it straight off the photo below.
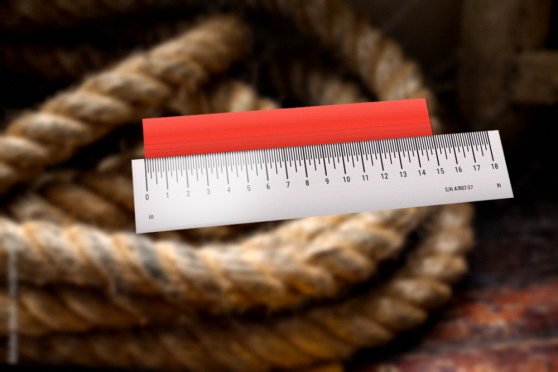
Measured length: 15 in
